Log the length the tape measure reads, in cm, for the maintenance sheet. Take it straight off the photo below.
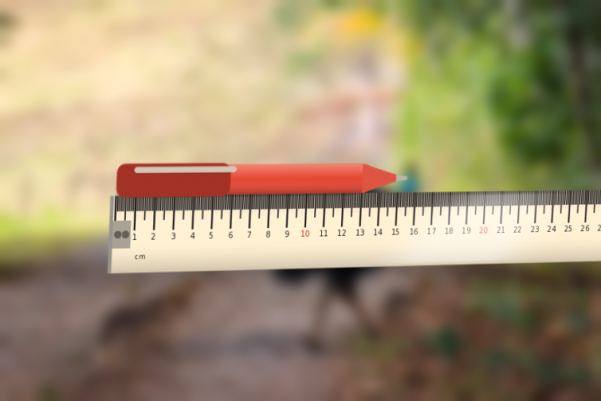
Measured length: 15.5 cm
